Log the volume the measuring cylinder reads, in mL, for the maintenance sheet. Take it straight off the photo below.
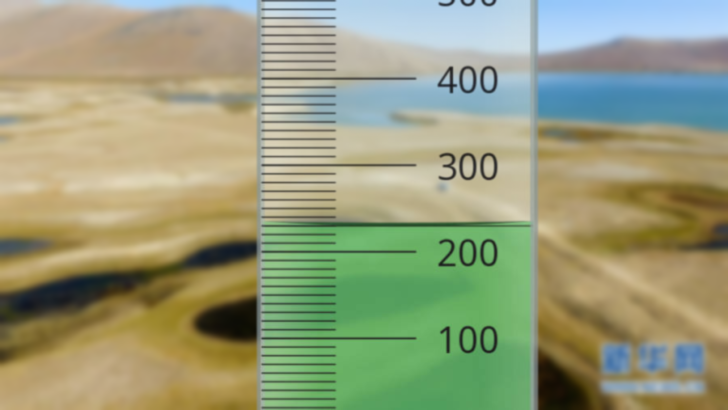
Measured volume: 230 mL
